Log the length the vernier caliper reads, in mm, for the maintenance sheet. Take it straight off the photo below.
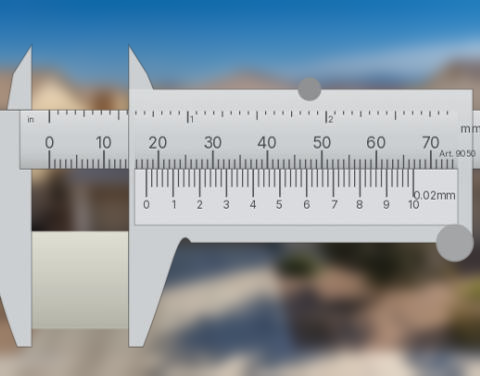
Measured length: 17.8 mm
